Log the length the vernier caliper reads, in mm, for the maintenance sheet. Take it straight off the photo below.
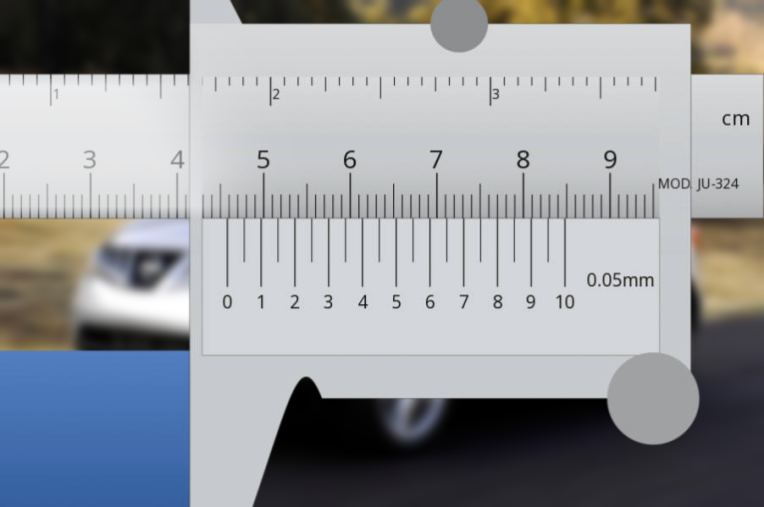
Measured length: 45.8 mm
